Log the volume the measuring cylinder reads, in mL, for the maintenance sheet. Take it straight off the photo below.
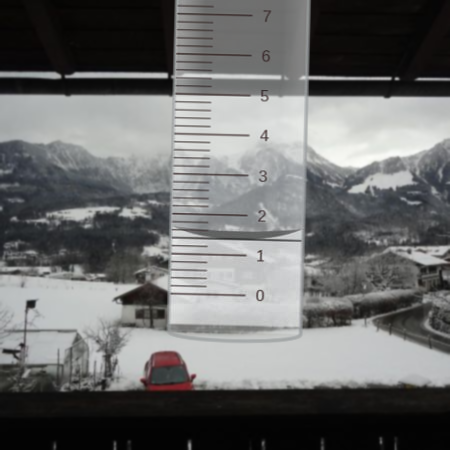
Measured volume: 1.4 mL
